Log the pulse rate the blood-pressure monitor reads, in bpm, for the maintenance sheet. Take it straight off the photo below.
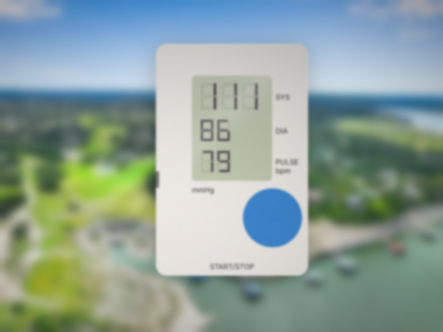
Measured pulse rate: 79 bpm
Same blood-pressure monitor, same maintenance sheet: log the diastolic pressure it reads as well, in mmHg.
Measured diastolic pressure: 86 mmHg
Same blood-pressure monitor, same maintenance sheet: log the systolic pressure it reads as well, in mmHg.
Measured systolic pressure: 111 mmHg
